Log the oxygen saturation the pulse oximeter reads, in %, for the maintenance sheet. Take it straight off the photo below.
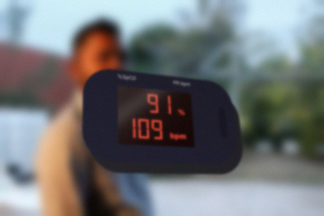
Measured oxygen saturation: 91 %
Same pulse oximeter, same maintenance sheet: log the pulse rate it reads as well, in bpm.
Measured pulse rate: 109 bpm
